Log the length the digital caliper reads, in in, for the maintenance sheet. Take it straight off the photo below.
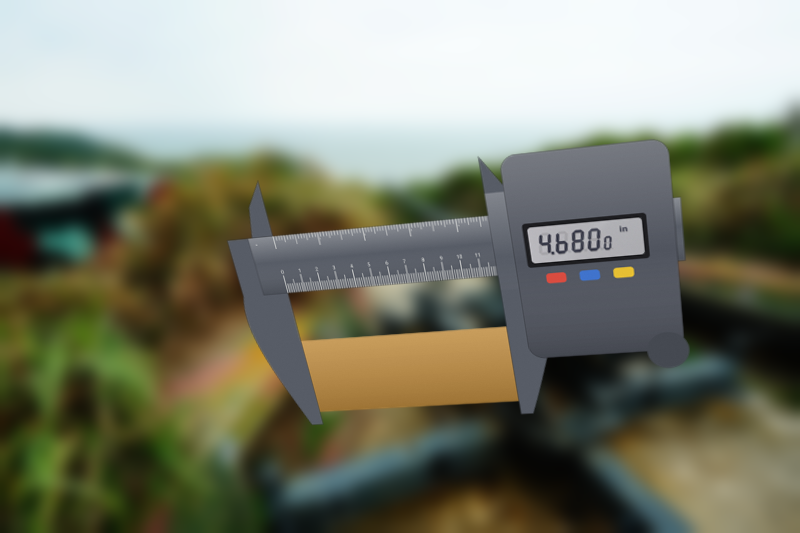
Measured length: 4.6800 in
